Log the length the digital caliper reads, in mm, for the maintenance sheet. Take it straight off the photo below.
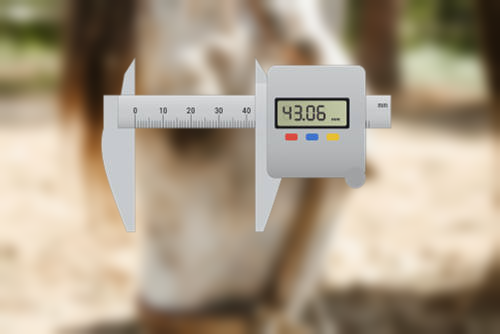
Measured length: 43.06 mm
